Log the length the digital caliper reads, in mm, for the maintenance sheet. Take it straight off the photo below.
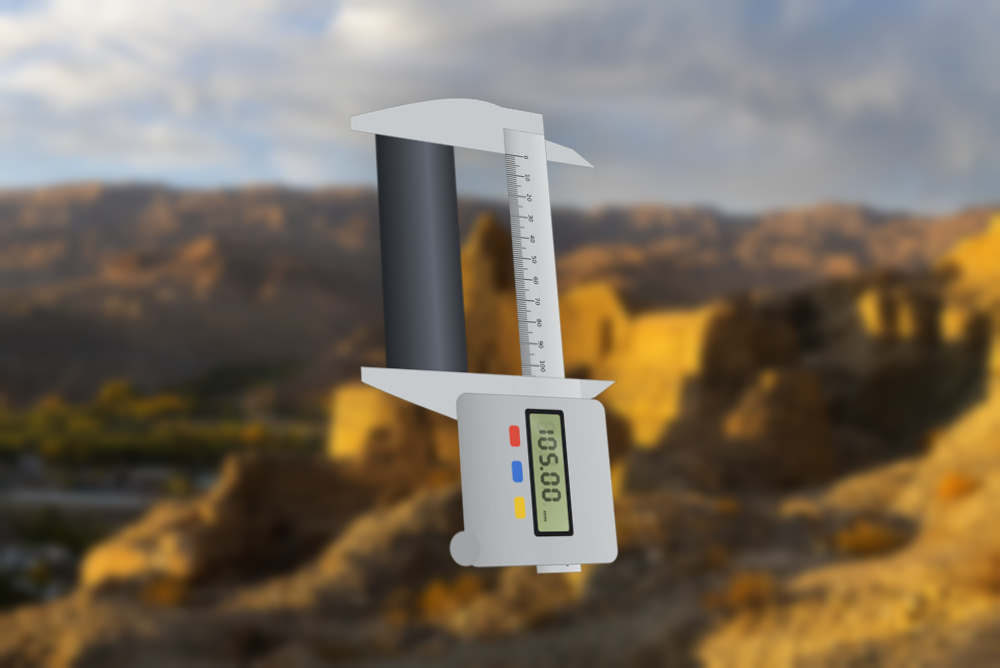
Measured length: 105.00 mm
